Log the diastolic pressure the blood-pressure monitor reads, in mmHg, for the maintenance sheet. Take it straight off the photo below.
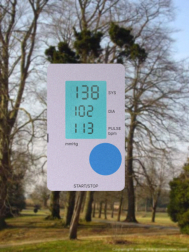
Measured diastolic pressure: 102 mmHg
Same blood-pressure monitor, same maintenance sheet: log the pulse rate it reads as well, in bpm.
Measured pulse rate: 113 bpm
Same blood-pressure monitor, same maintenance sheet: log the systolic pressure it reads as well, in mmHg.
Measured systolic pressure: 138 mmHg
